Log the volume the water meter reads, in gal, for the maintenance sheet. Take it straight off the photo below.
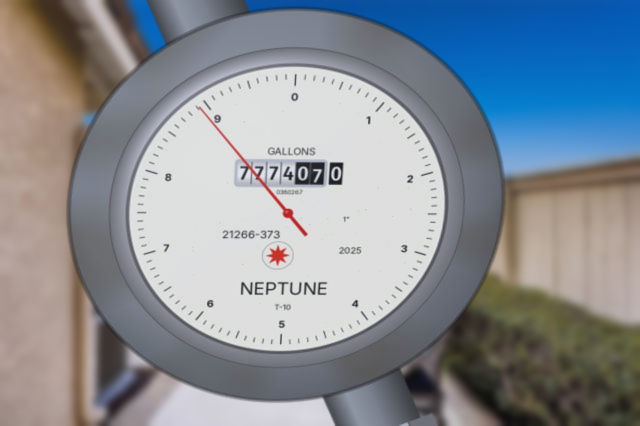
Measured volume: 7774068.9 gal
